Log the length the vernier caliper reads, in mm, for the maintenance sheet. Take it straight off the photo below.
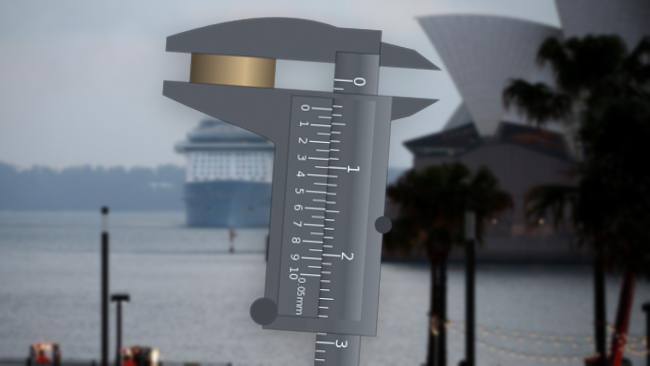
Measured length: 3.4 mm
